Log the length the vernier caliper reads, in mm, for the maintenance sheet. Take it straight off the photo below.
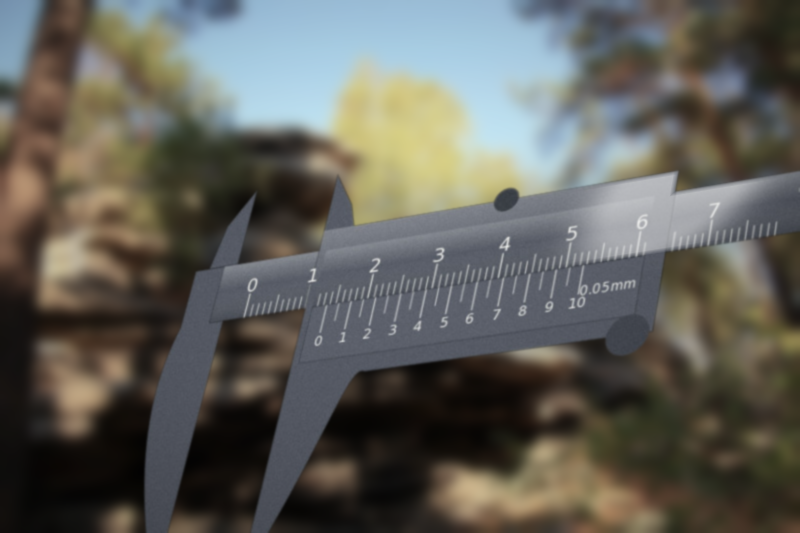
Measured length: 13.5 mm
